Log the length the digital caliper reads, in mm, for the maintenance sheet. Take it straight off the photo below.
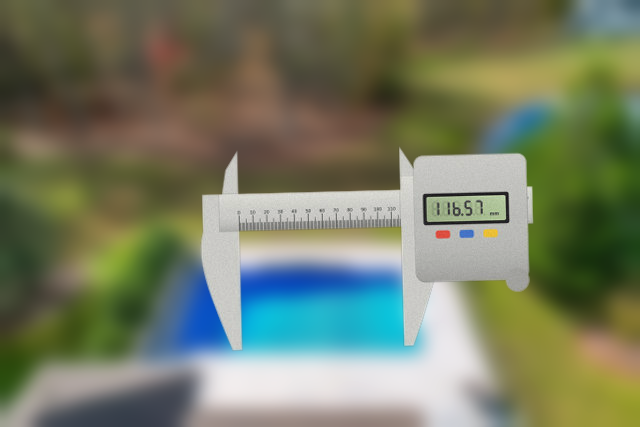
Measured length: 116.57 mm
